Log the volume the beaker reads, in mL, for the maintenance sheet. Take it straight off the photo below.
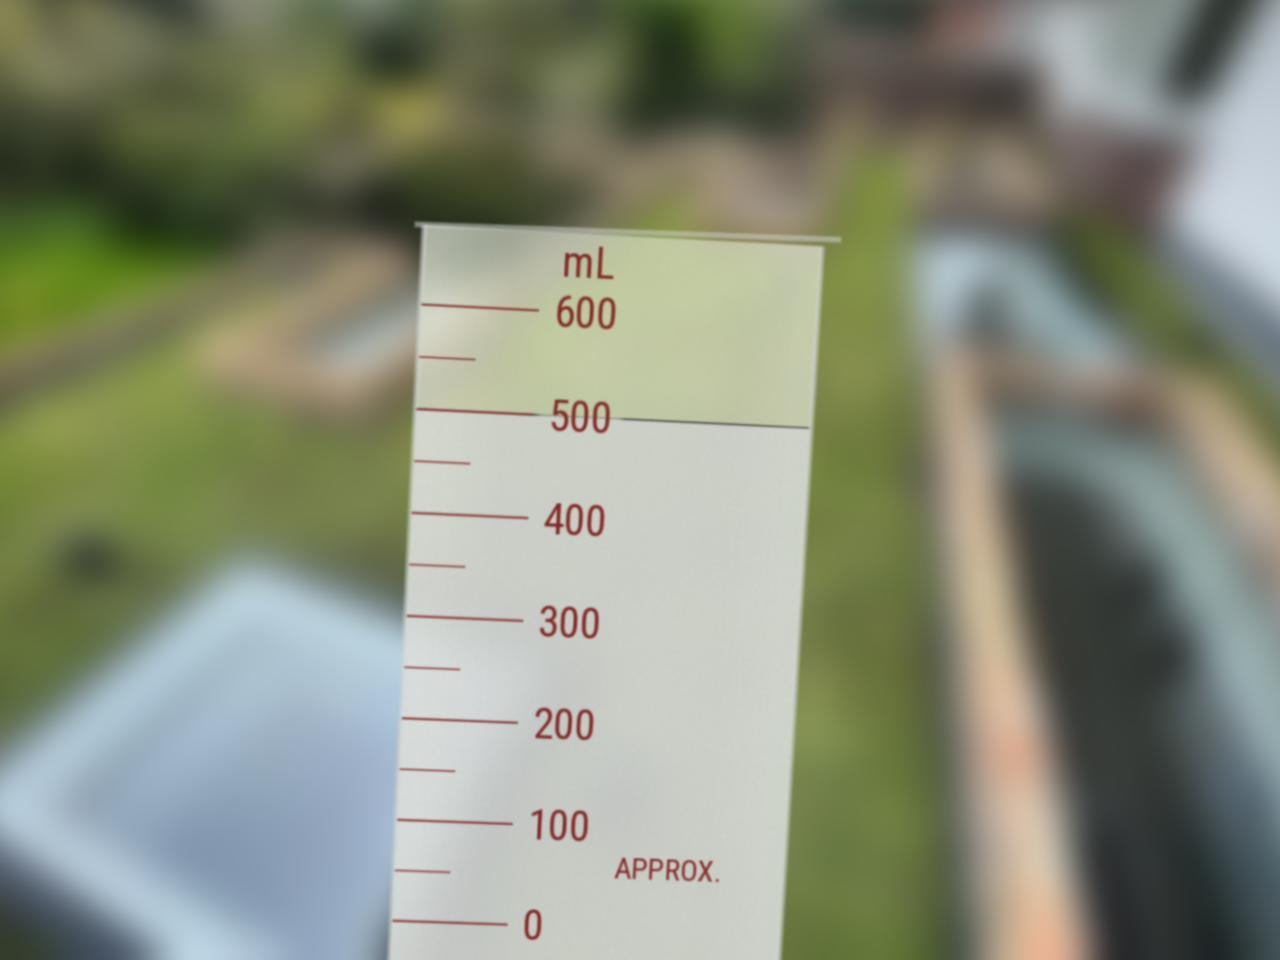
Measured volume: 500 mL
